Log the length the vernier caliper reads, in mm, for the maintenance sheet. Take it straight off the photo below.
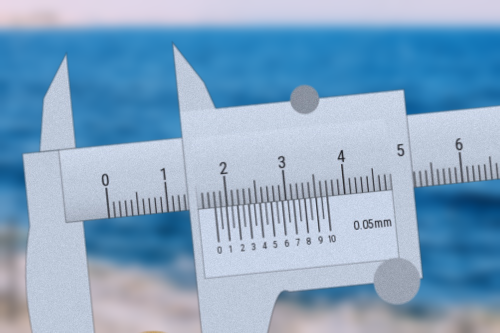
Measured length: 18.0 mm
